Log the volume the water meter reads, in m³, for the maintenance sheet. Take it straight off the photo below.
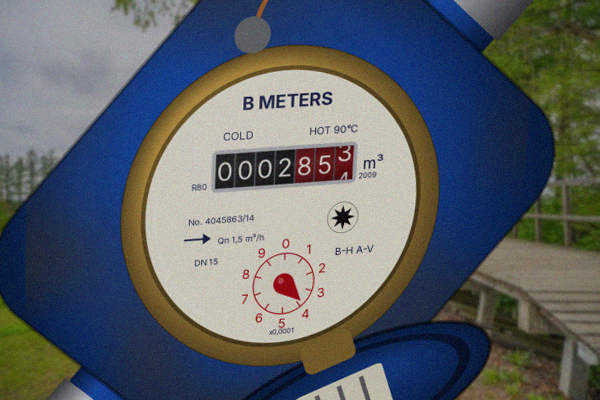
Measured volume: 2.8533 m³
